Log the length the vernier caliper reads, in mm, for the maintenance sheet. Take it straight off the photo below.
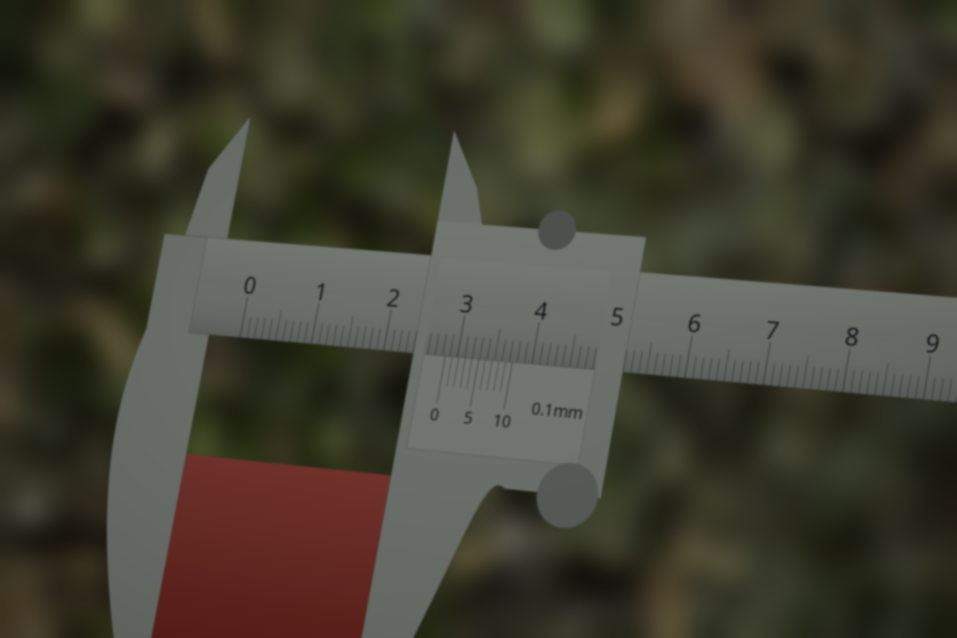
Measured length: 28.4 mm
